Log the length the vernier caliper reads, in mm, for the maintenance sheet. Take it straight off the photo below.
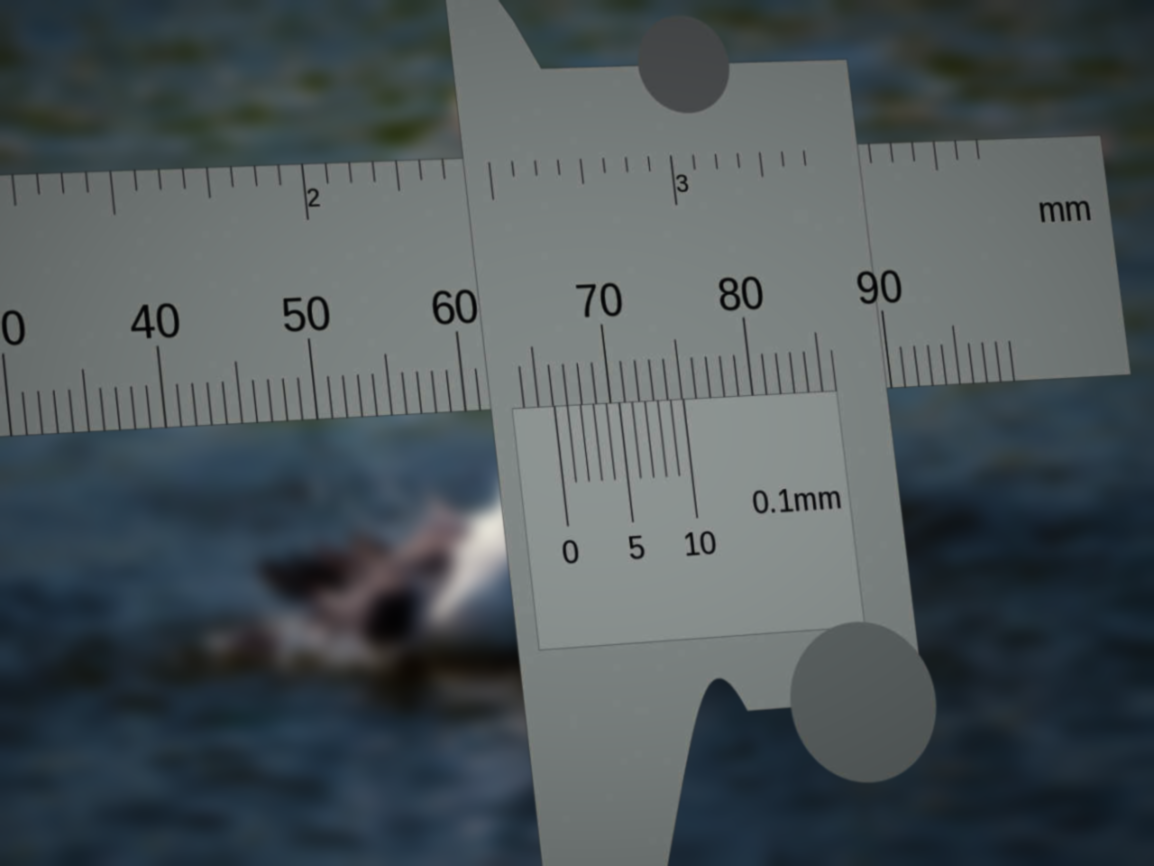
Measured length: 66.1 mm
